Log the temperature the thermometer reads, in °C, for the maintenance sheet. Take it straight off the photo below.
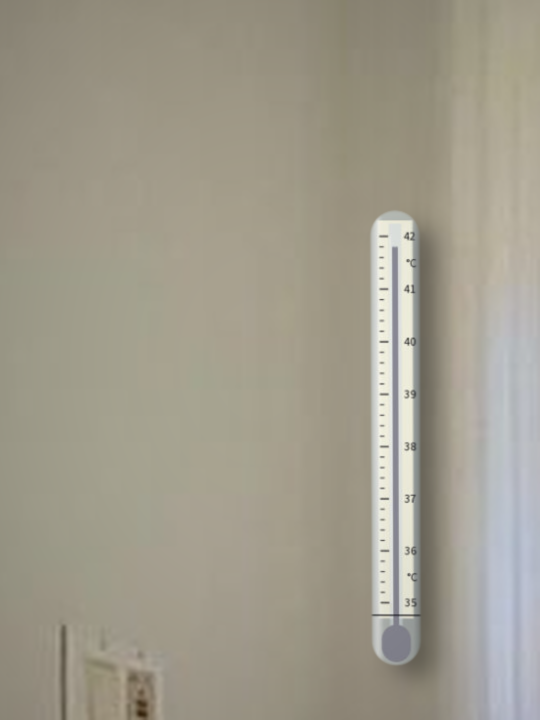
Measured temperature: 41.8 °C
